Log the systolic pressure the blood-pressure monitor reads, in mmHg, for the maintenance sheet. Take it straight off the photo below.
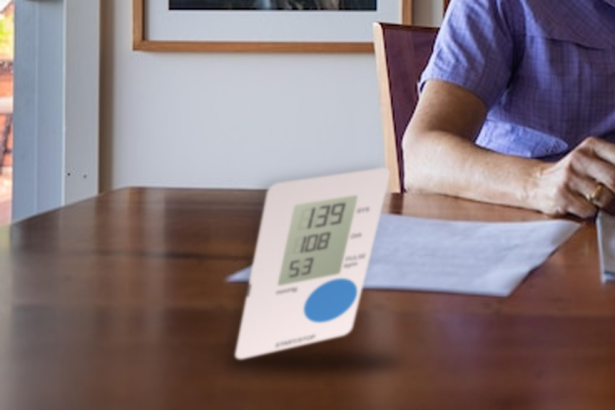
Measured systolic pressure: 139 mmHg
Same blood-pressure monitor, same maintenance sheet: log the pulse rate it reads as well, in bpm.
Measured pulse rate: 53 bpm
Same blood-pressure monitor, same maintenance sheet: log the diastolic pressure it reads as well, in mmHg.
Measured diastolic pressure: 108 mmHg
